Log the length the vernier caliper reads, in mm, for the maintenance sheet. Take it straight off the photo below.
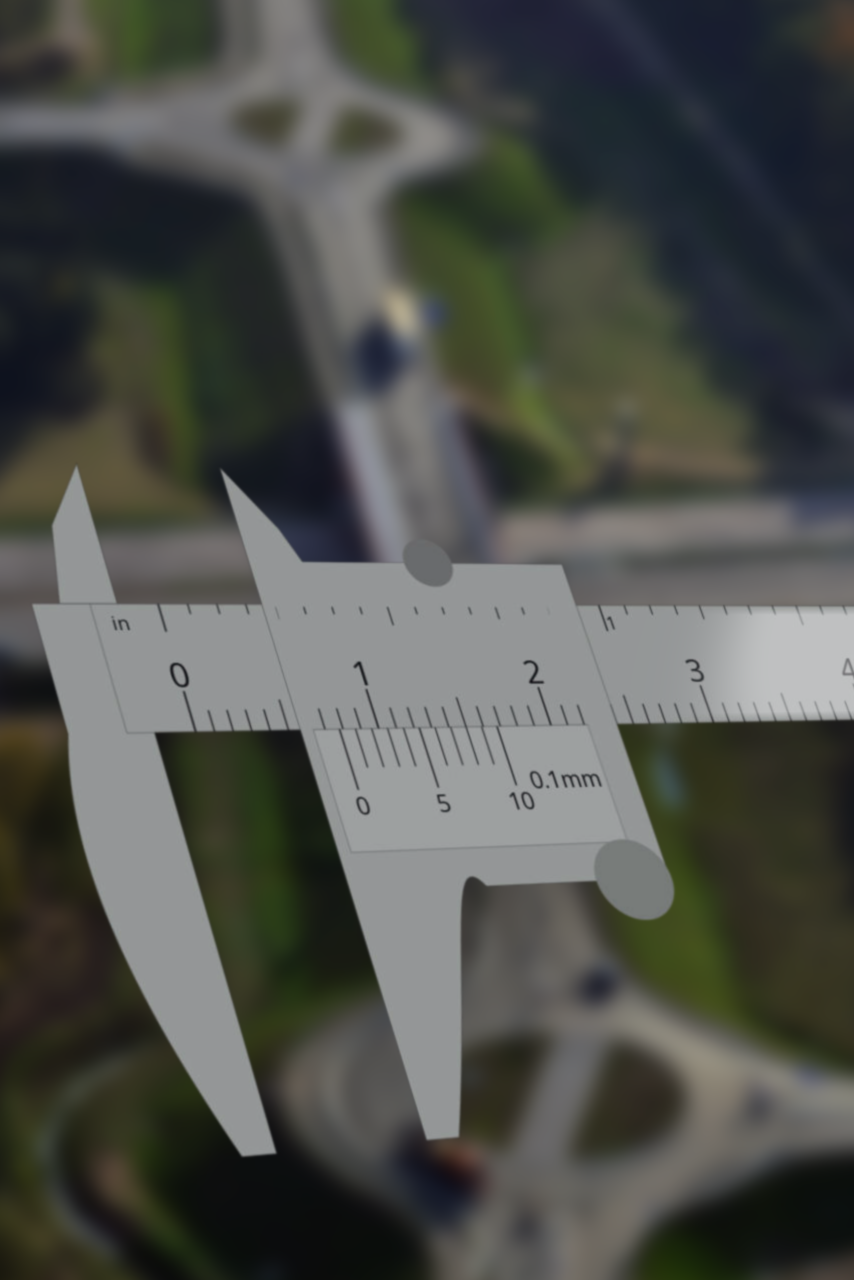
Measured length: 7.8 mm
